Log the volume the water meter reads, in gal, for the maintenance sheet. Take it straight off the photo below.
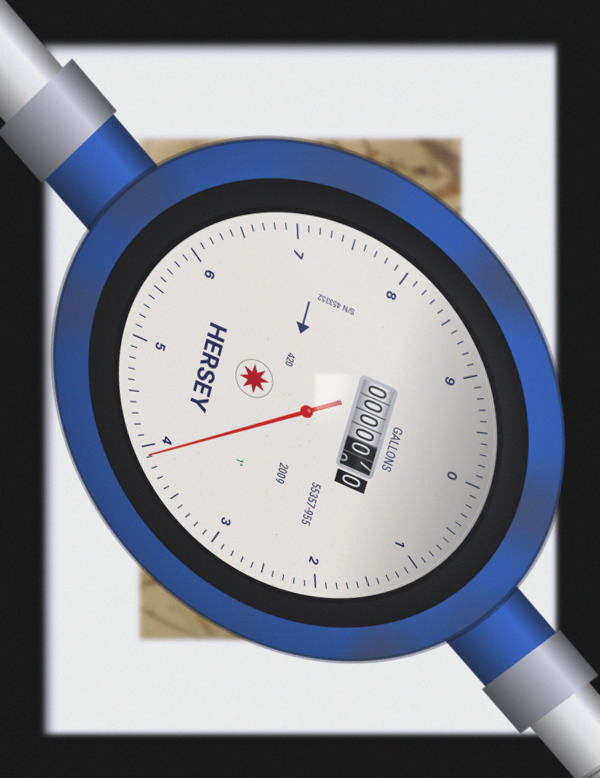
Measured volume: 73.9 gal
